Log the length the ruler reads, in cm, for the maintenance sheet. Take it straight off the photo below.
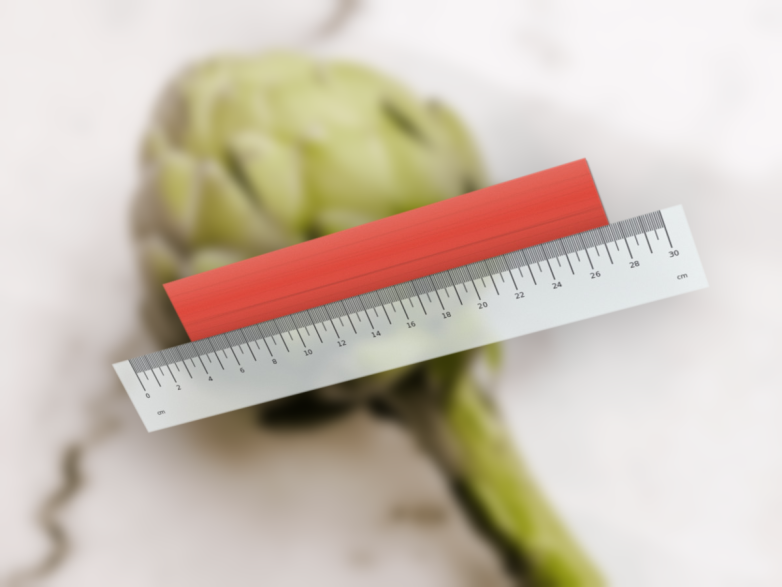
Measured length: 23.5 cm
